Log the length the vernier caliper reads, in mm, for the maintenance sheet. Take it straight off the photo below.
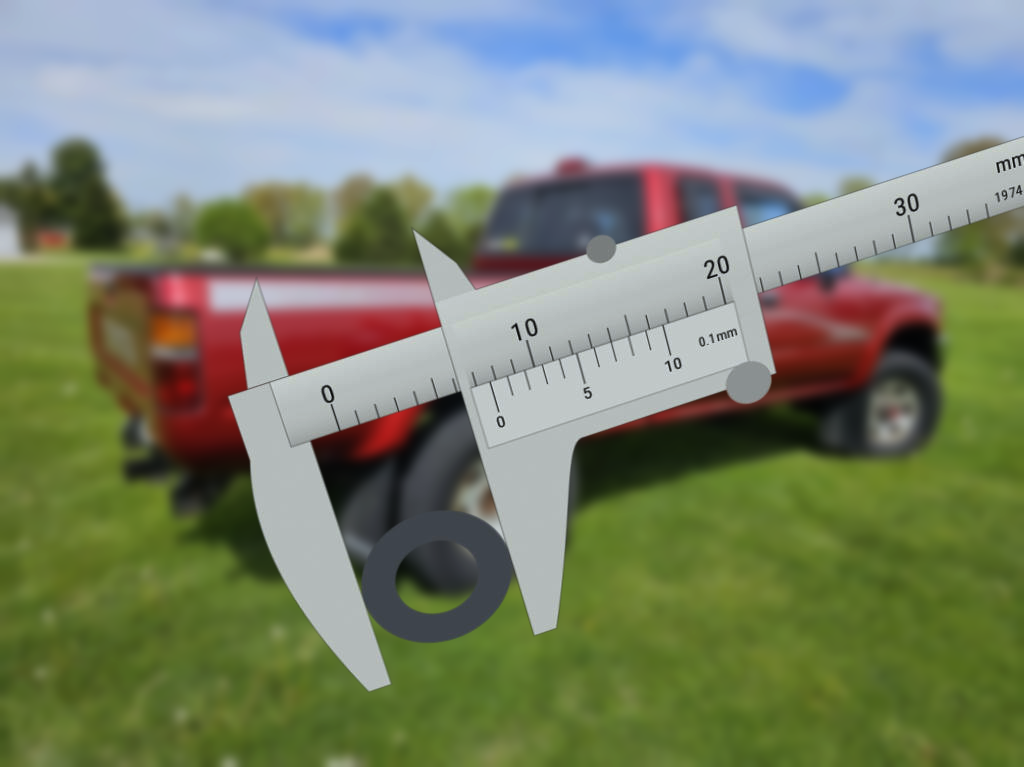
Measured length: 7.7 mm
